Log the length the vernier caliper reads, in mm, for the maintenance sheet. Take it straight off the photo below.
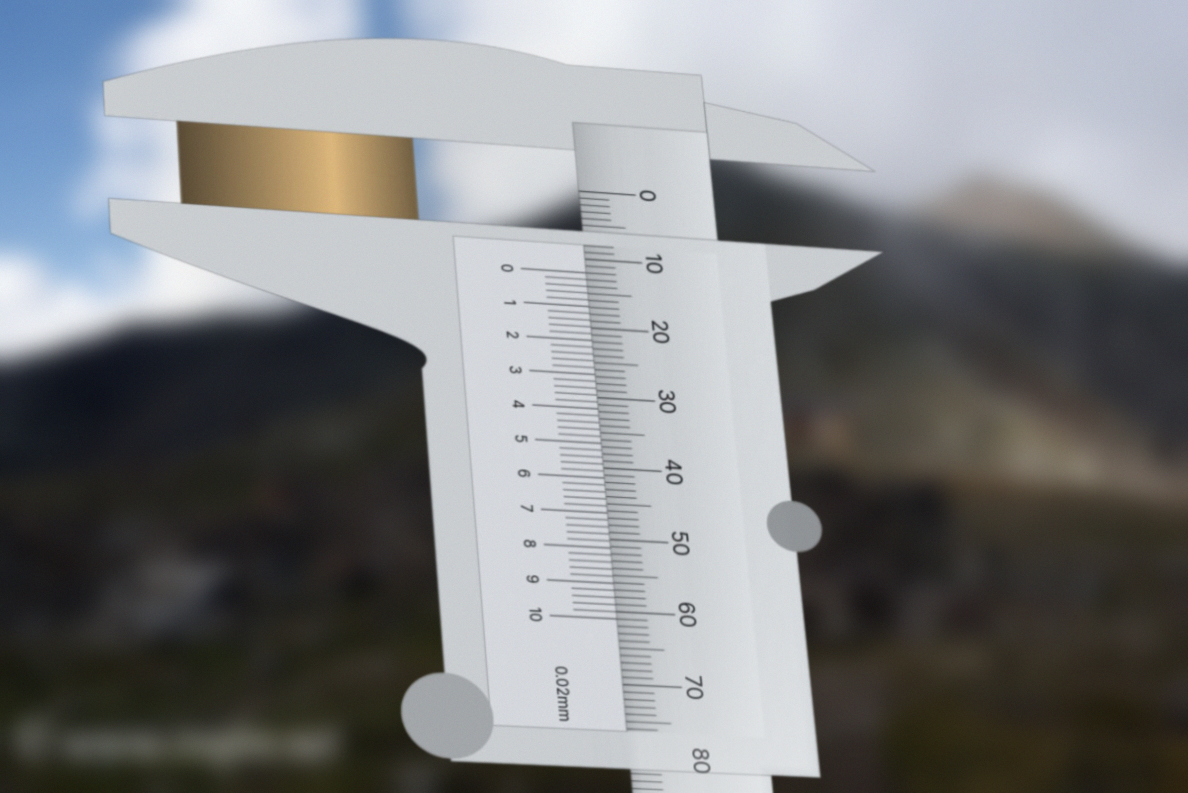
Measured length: 12.0 mm
